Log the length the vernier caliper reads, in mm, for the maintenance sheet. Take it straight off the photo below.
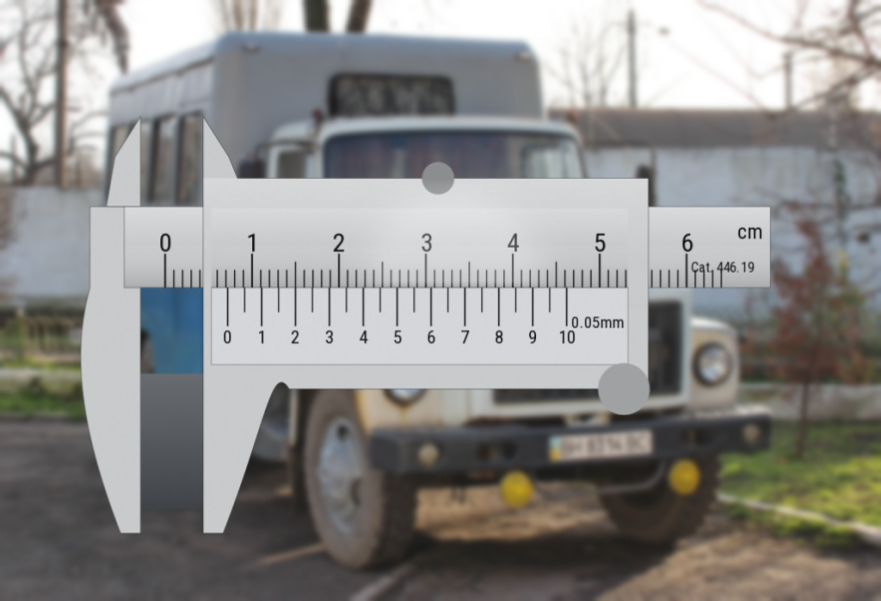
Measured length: 7.2 mm
